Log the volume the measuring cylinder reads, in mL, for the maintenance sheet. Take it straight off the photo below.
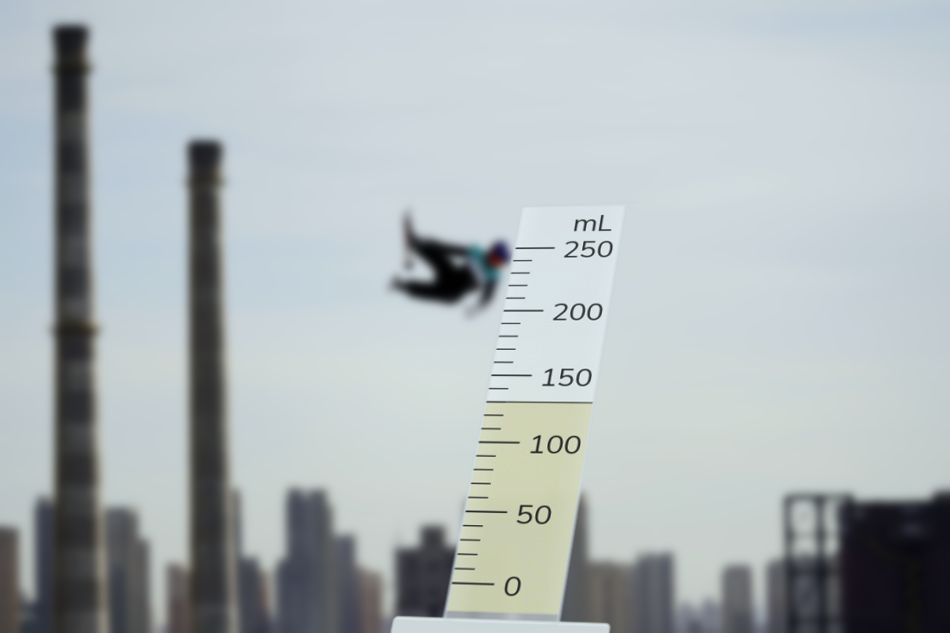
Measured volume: 130 mL
